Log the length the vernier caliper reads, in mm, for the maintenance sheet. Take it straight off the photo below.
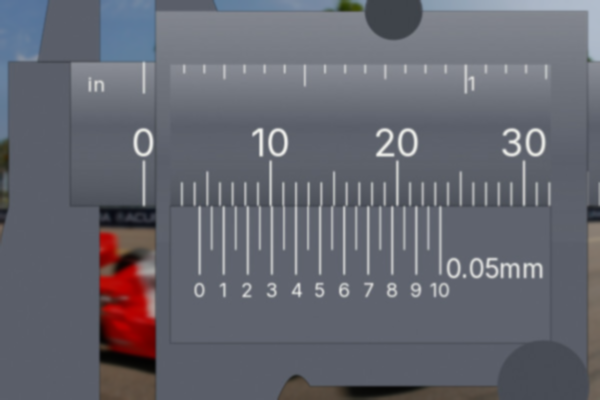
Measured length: 4.4 mm
